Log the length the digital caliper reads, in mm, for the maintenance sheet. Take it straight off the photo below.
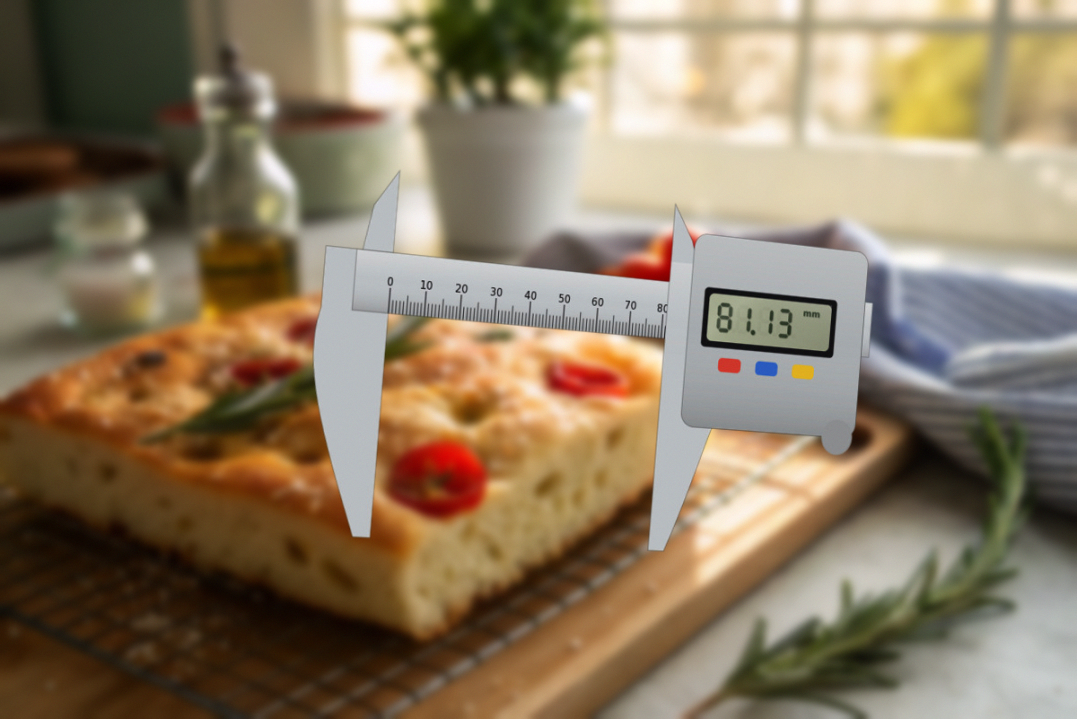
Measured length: 81.13 mm
